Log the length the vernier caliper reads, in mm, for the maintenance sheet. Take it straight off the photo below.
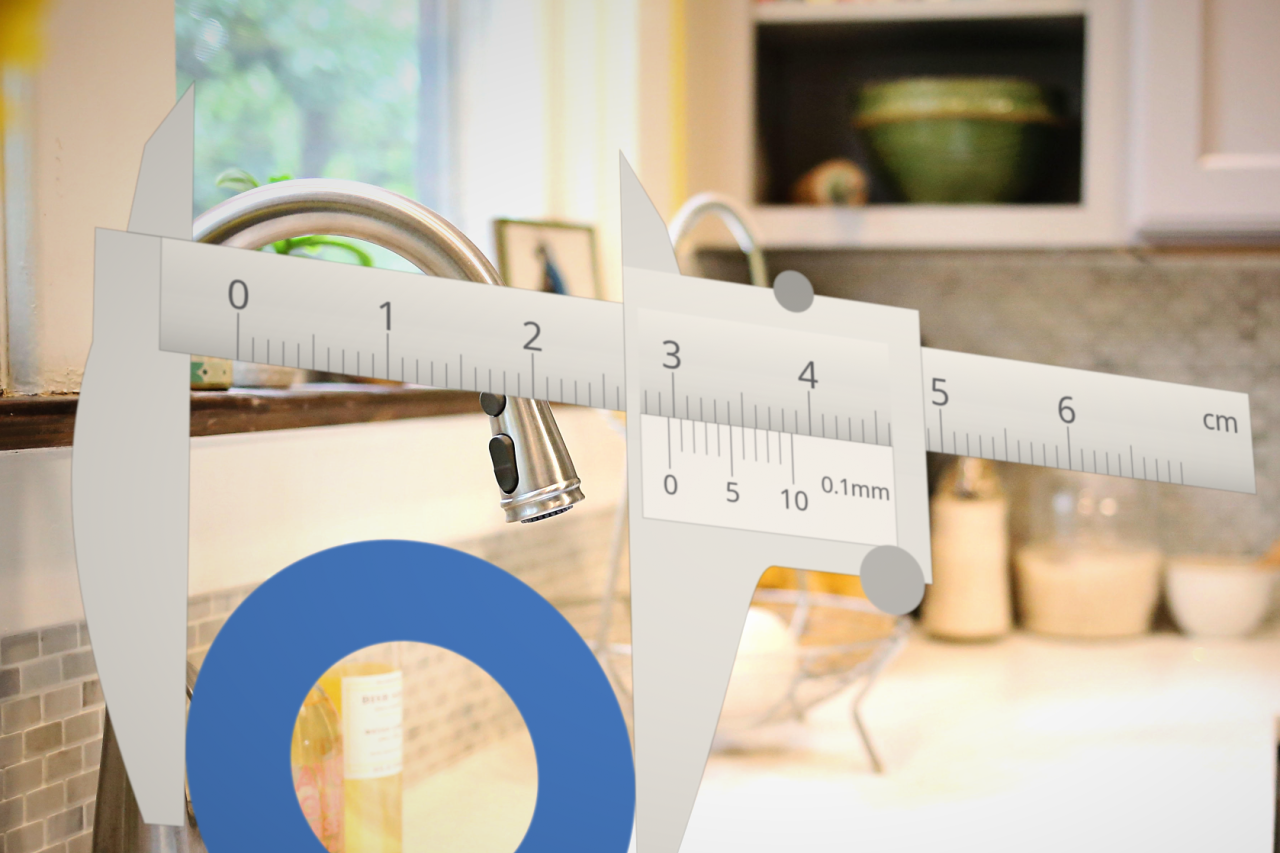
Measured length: 29.6 mm
